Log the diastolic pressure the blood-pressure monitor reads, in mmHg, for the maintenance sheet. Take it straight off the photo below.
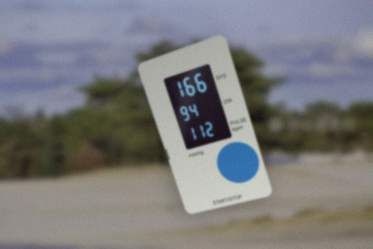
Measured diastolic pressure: 94 mmHg
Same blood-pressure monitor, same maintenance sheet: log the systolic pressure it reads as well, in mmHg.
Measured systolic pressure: 166 mmHg
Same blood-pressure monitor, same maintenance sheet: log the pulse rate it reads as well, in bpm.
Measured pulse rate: 112 bpm
